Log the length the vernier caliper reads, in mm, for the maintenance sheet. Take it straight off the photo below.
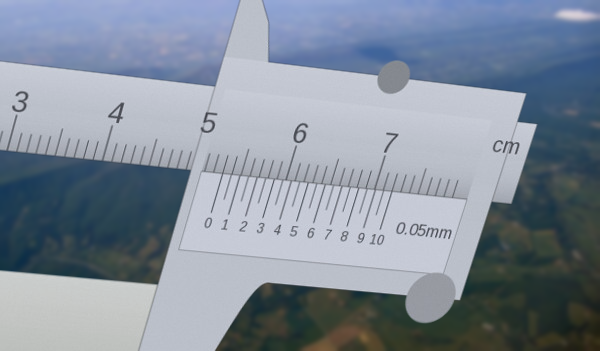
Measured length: 53.0 mm
